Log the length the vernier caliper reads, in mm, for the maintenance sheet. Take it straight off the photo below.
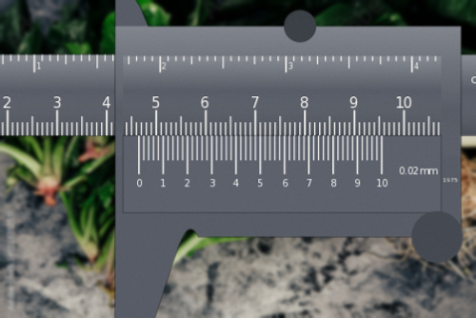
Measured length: 46.5 mm
